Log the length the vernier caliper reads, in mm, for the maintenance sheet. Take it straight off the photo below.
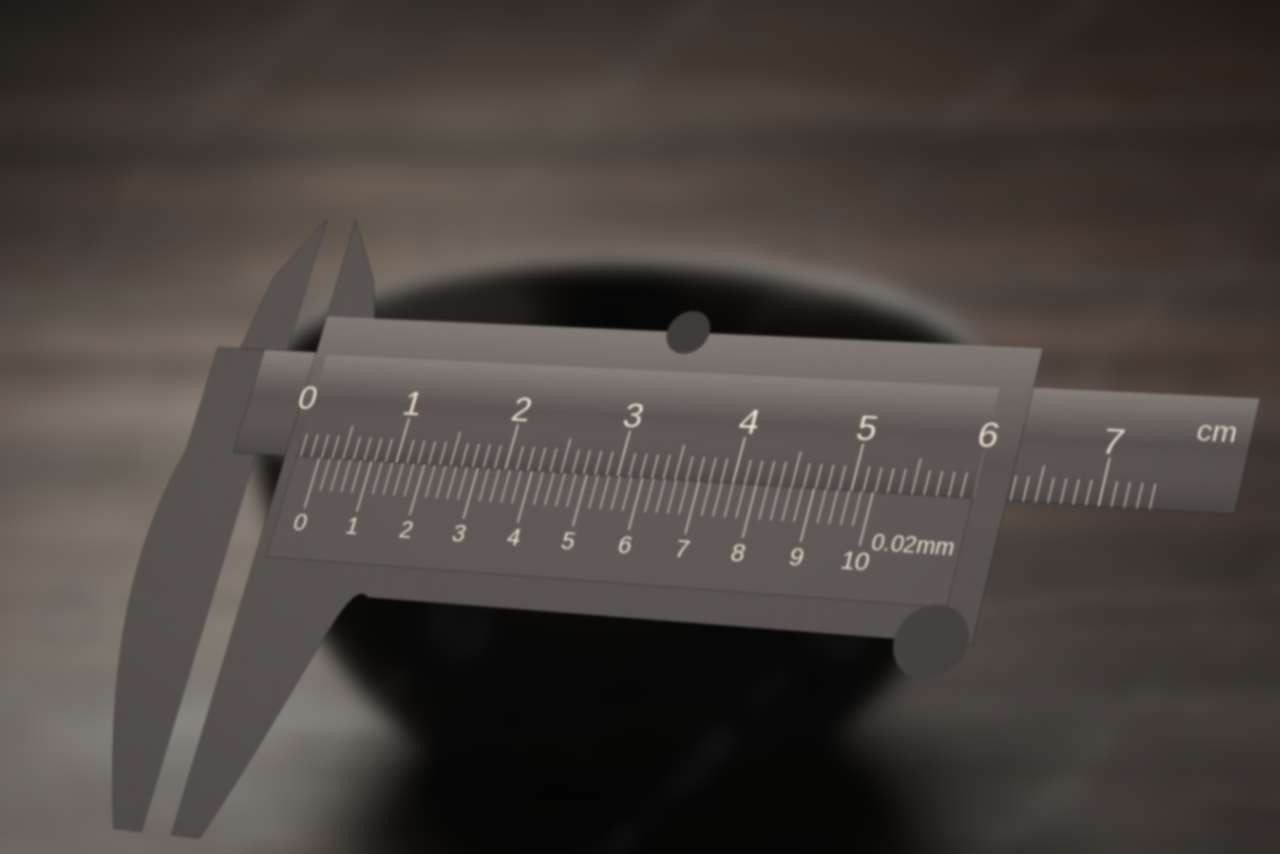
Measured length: 2.8 mm
